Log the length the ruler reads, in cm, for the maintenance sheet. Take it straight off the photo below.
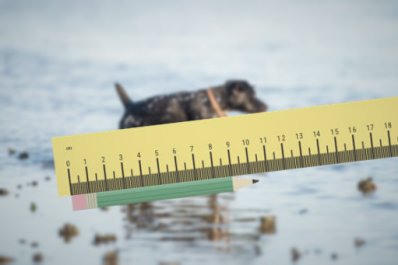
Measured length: 10.5 cm
